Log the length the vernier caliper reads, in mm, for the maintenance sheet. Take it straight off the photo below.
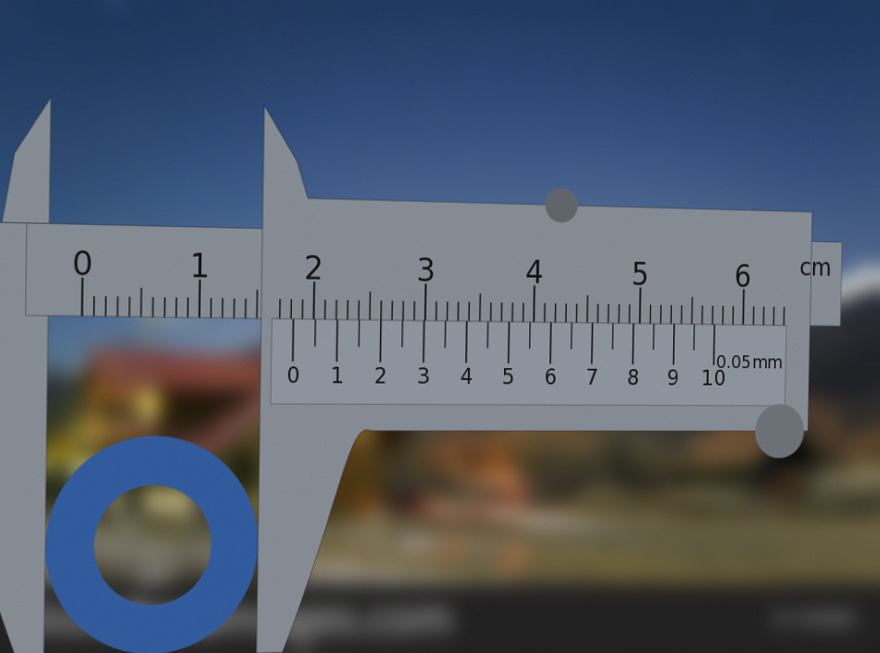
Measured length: 18.2 mm
